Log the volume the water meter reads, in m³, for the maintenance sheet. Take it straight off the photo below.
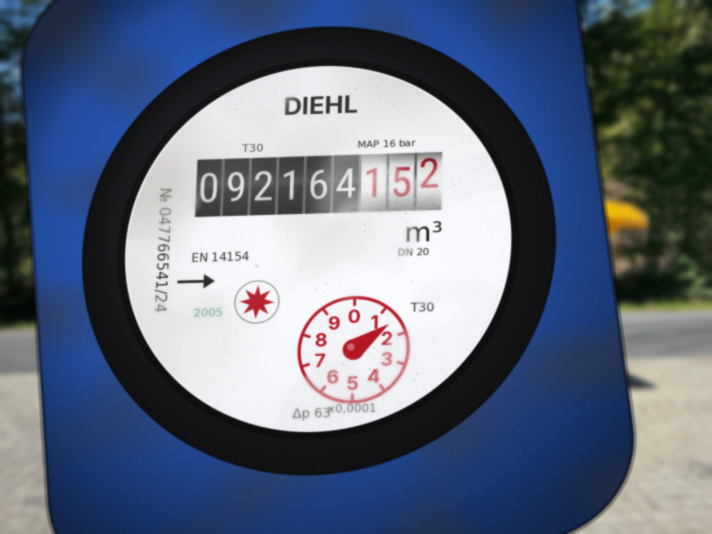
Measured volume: 92164.1521 m³
